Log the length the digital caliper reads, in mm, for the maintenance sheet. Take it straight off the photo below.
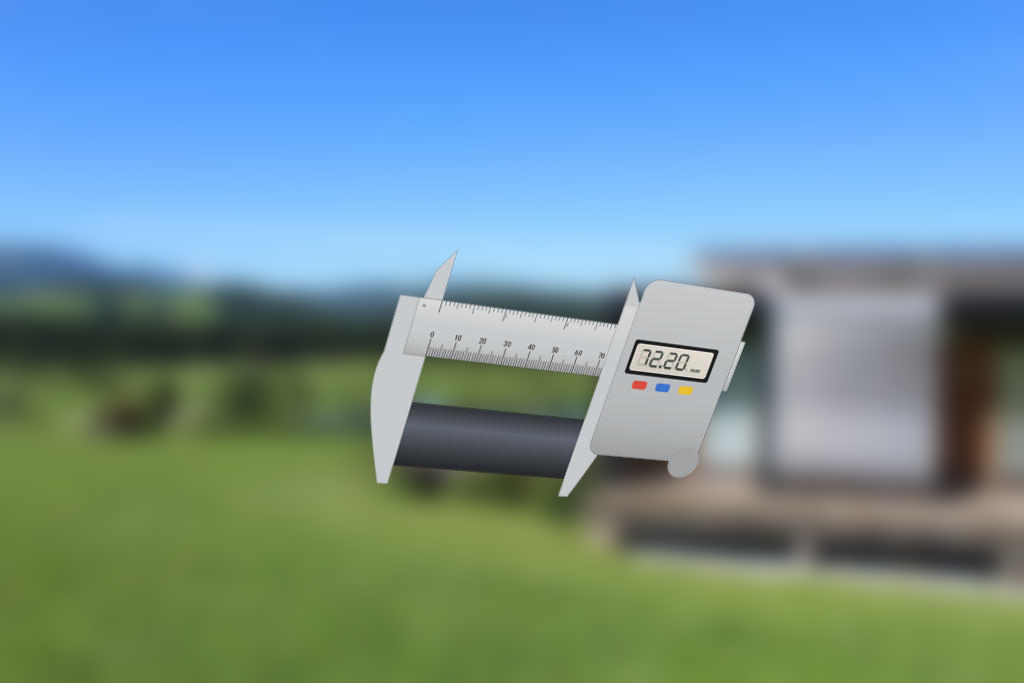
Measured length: 72.20 mm
